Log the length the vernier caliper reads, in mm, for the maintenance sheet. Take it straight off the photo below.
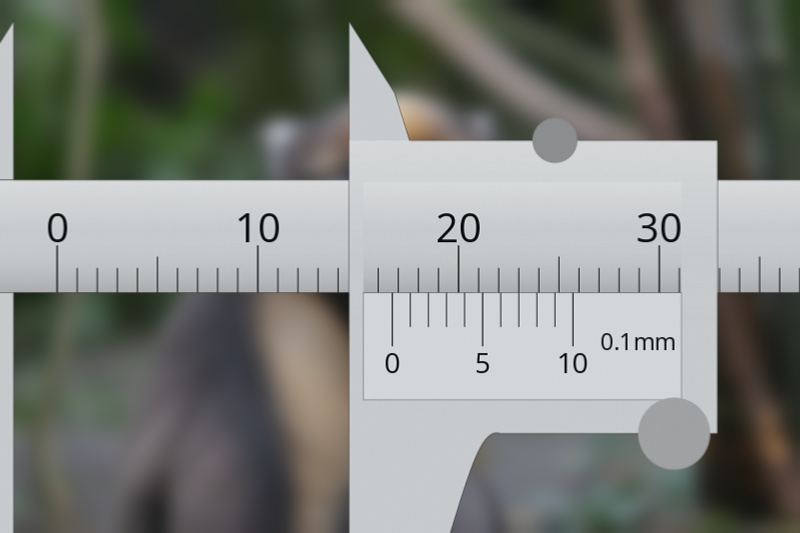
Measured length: 16.7 mm
